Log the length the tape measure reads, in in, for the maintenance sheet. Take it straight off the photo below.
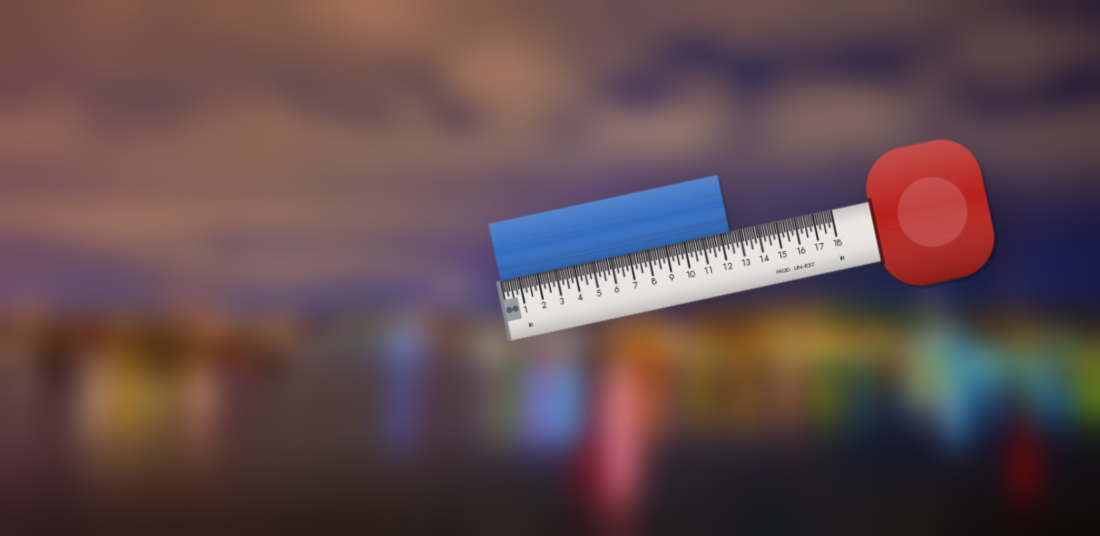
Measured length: 12.5 in
